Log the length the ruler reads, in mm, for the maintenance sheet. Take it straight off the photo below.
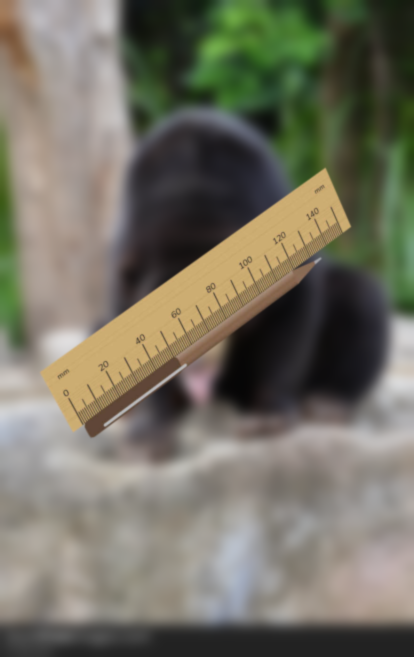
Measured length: 135 mm
